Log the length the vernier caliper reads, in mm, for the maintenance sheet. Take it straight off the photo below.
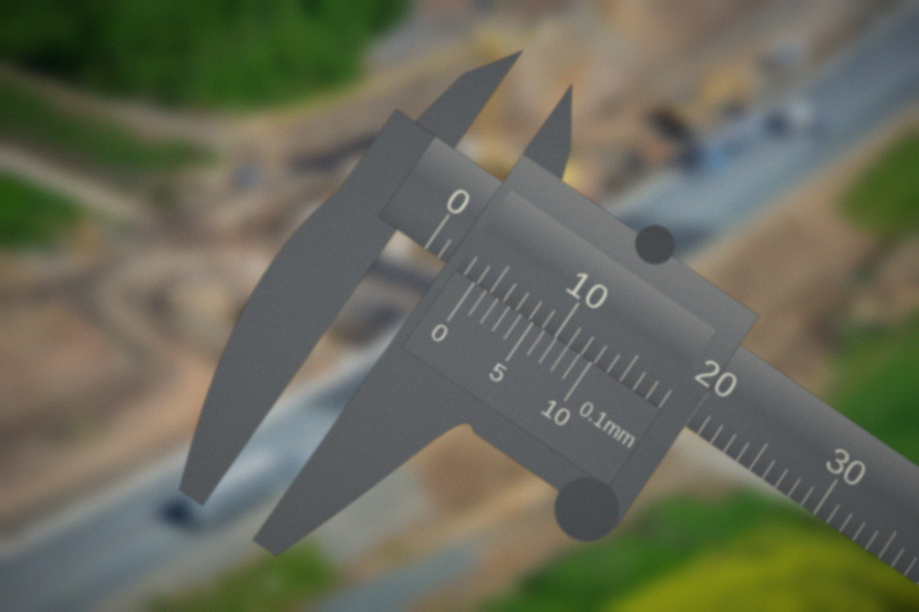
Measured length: 3.8 mm
